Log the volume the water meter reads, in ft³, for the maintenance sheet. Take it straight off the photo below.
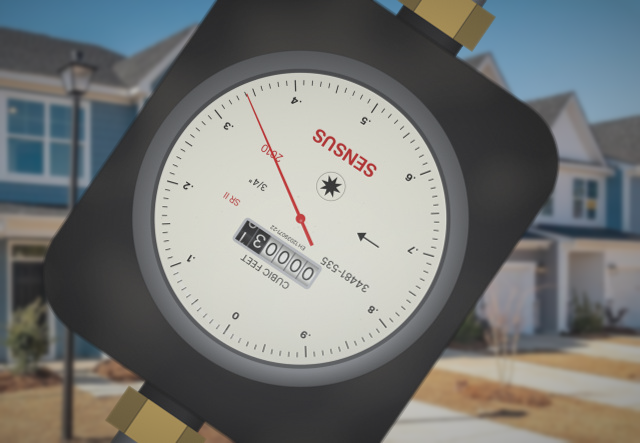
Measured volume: 31.34 ft³
